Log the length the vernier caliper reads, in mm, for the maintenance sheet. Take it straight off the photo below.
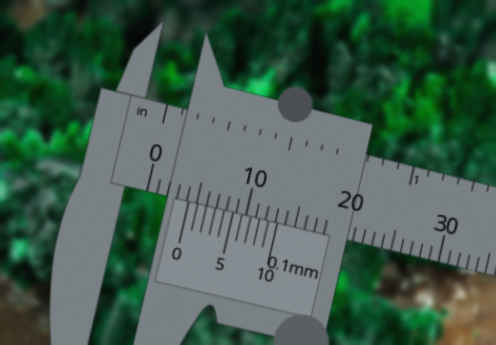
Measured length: 4.2 mm
